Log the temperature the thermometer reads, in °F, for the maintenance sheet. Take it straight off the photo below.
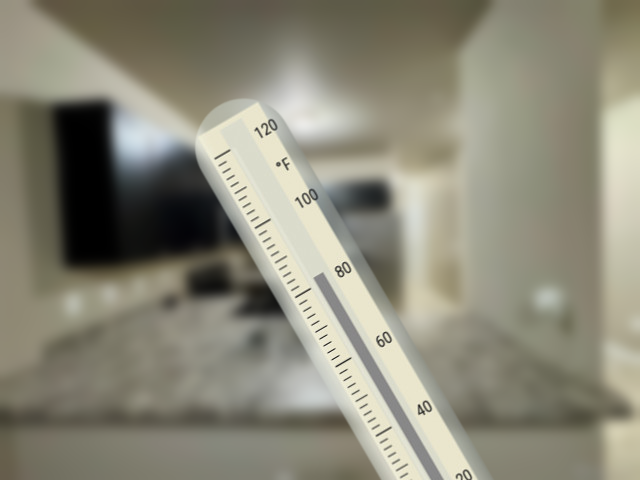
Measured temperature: 82 °F
